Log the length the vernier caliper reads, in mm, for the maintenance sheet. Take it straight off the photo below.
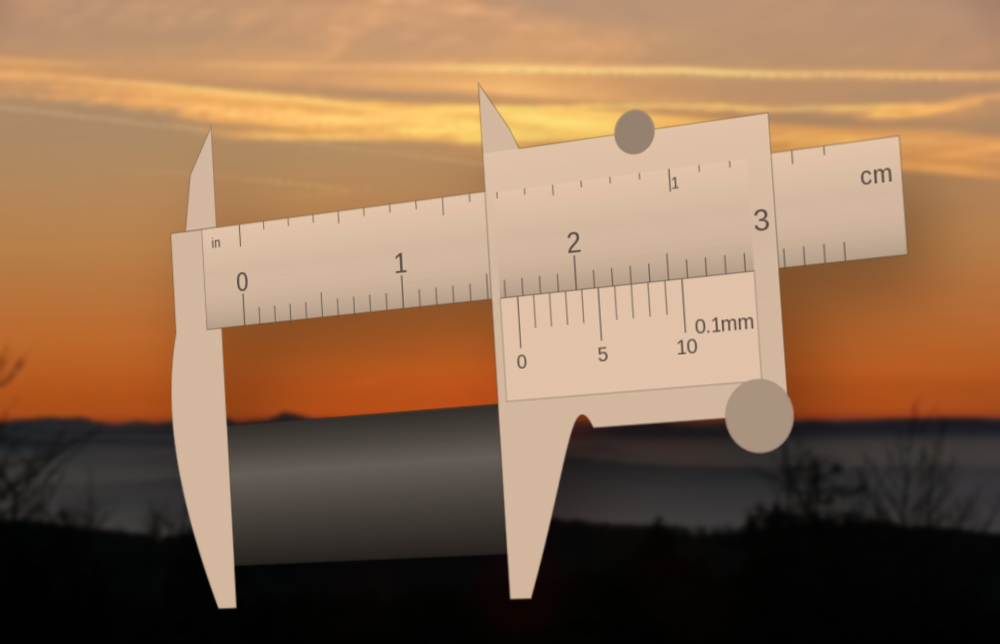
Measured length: 16.7 mm
